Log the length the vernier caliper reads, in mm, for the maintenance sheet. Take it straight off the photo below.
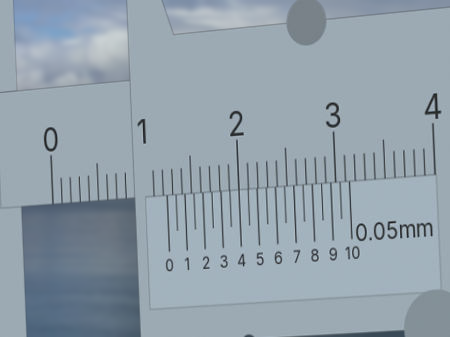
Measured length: 12.4 mm
